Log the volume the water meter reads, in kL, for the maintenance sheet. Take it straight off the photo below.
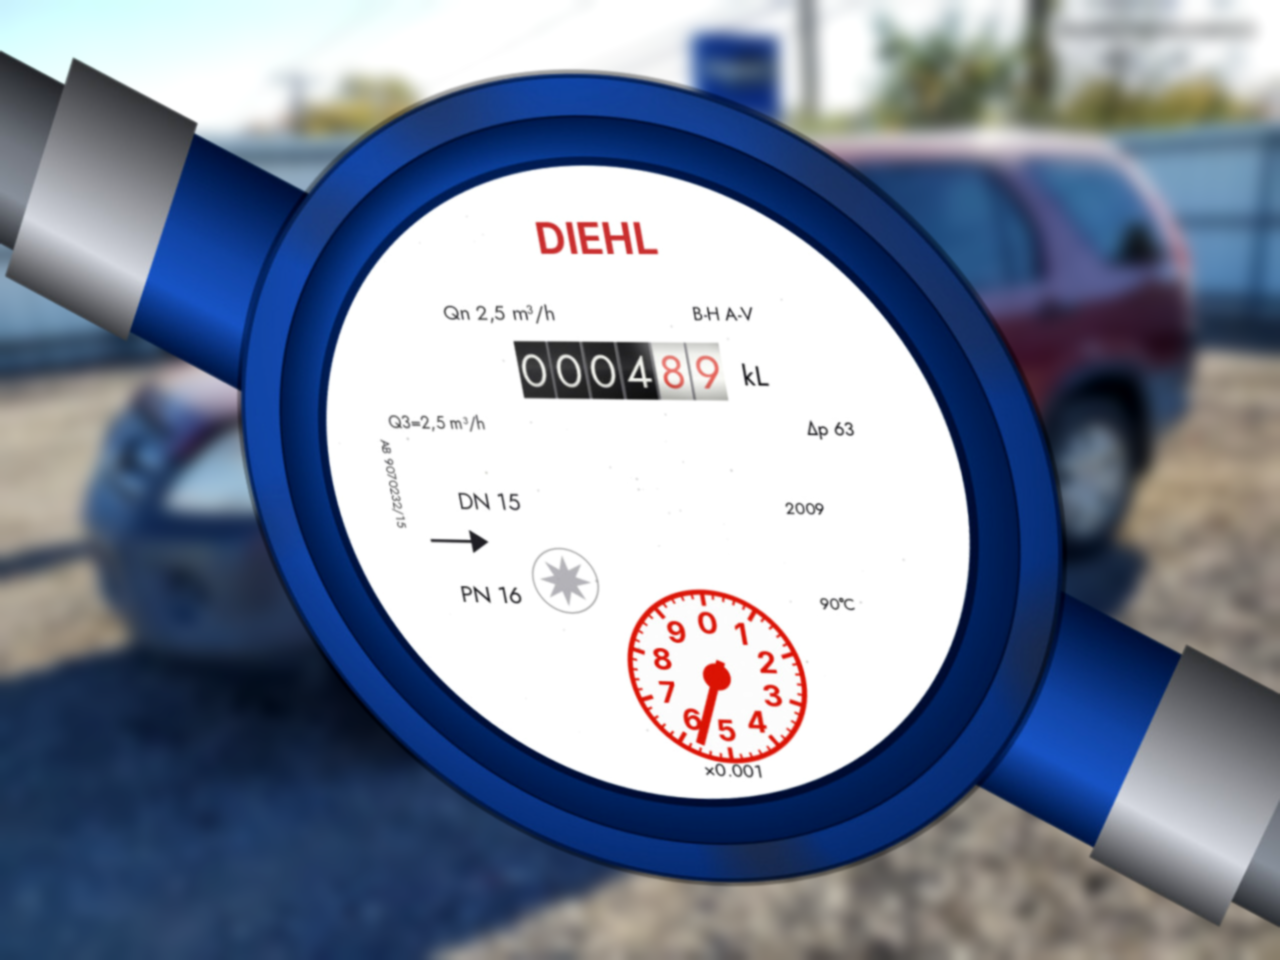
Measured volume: 4.895 kL
